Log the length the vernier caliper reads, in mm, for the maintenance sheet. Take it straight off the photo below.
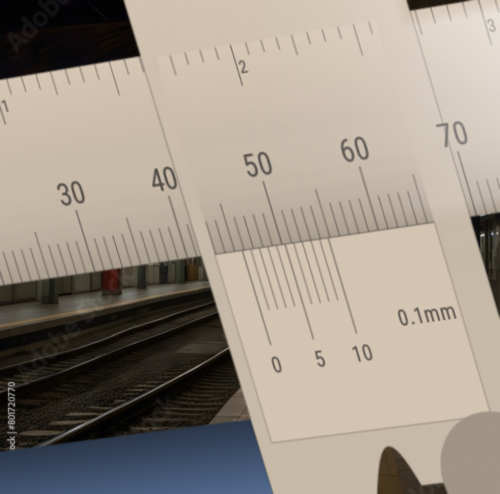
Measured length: 45.8 mm
